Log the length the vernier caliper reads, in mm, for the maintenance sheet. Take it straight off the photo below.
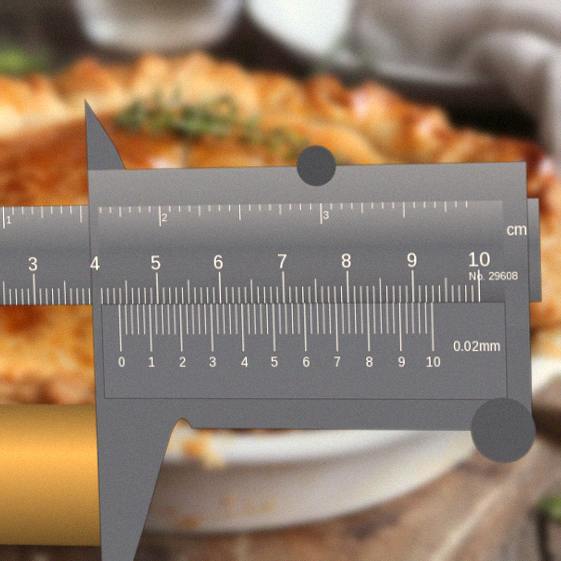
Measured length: 43.8 mm
